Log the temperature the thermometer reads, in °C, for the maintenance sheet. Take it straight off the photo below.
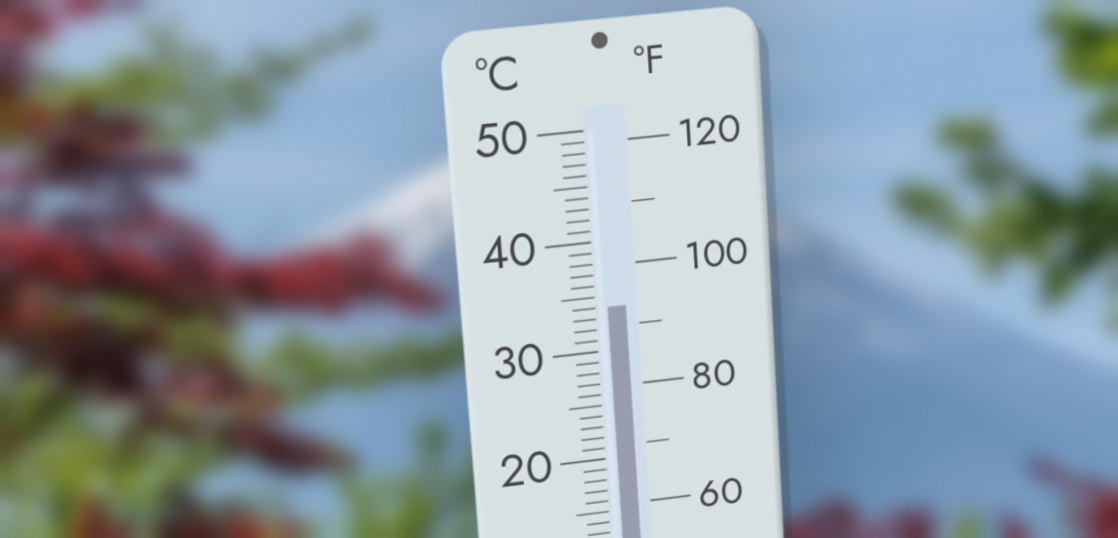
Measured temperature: 34 °C
